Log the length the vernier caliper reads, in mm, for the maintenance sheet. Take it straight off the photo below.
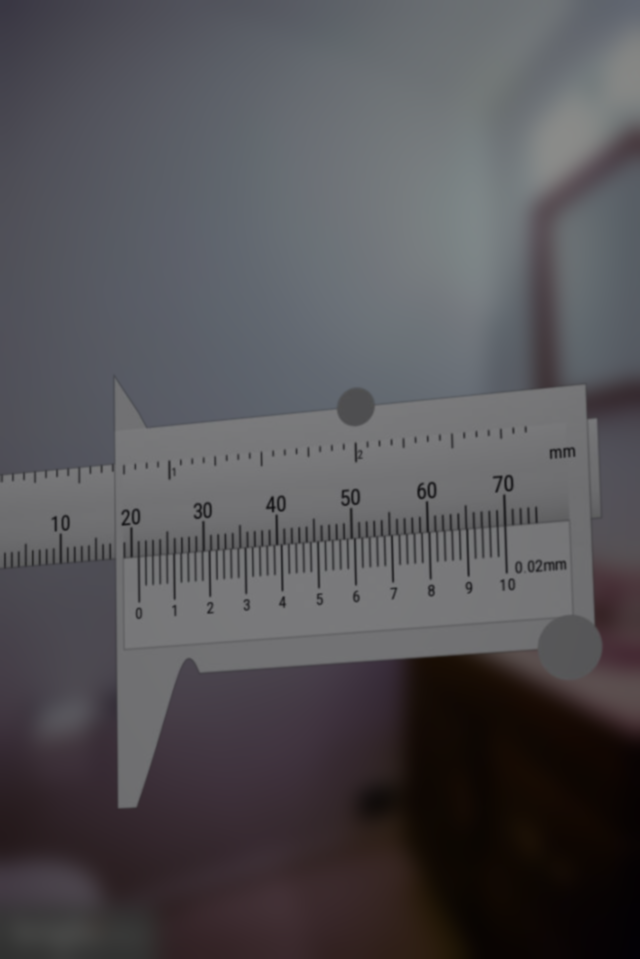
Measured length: 21.0 mm
